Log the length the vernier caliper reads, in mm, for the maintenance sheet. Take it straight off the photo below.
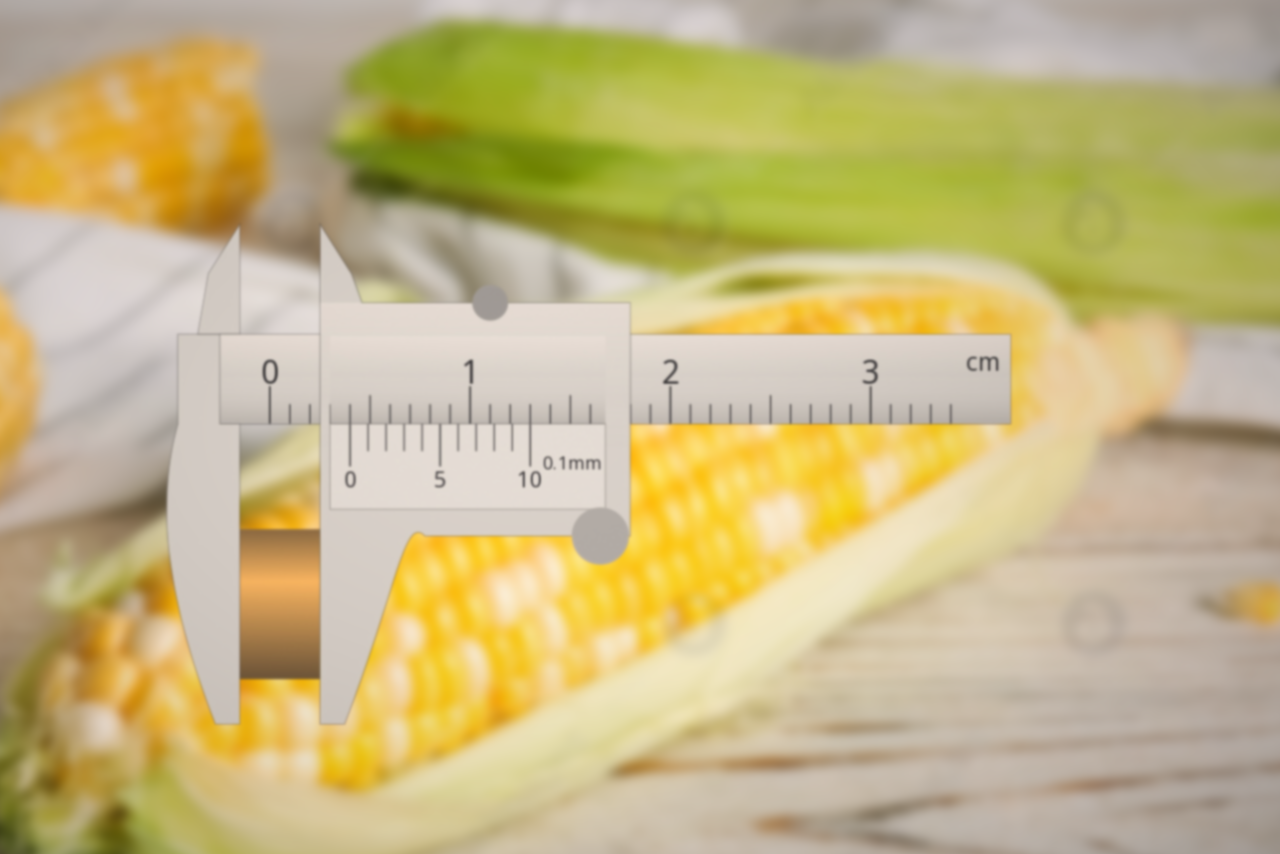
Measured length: 4.0 mm
